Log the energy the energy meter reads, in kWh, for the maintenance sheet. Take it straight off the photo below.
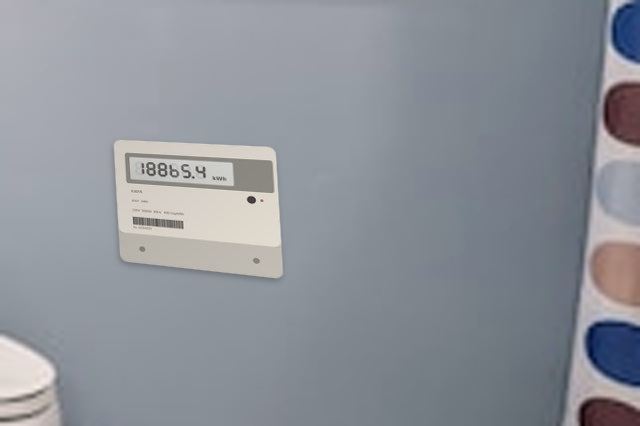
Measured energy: 18865.4 kWh
